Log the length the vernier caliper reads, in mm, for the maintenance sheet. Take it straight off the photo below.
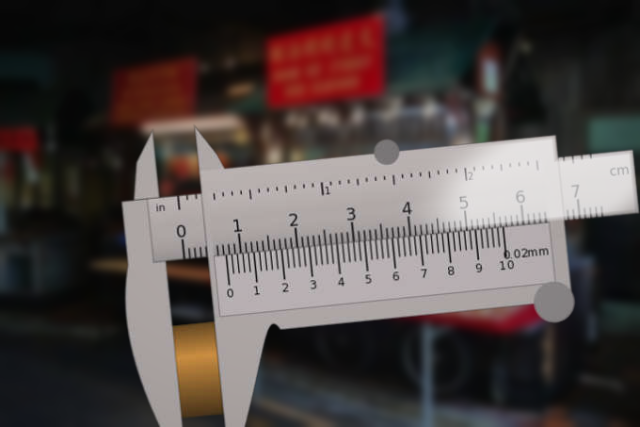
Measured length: 7.4 mm
